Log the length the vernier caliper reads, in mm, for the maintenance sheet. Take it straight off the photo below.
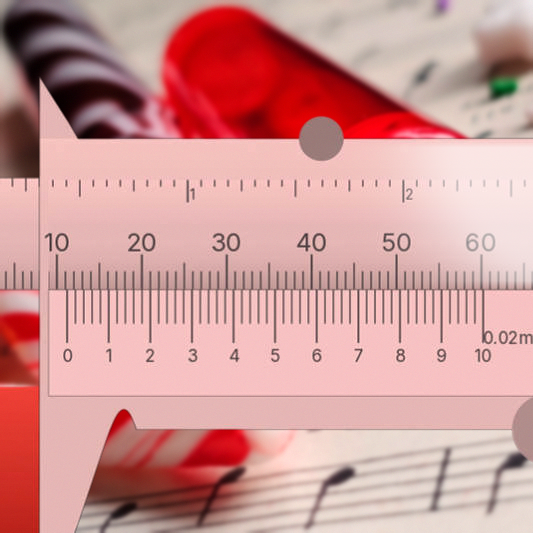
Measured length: 11.2 mm
